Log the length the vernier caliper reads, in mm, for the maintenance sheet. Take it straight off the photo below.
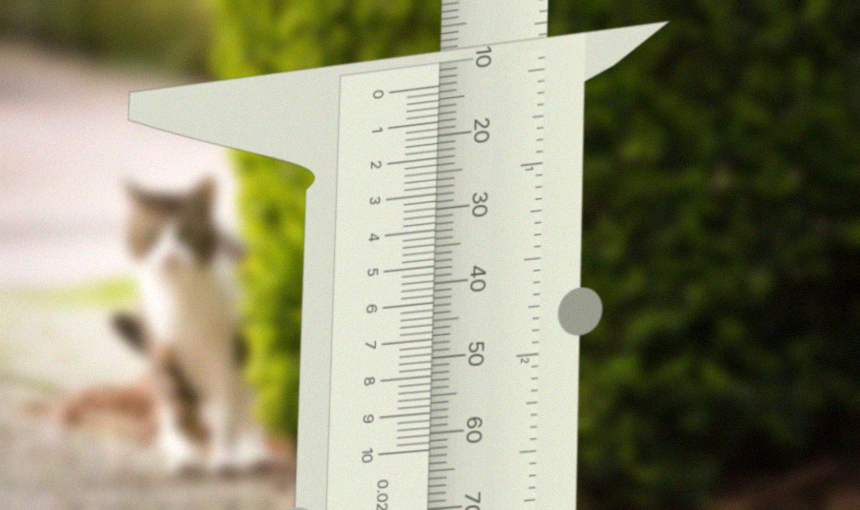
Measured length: 13.2 mm
